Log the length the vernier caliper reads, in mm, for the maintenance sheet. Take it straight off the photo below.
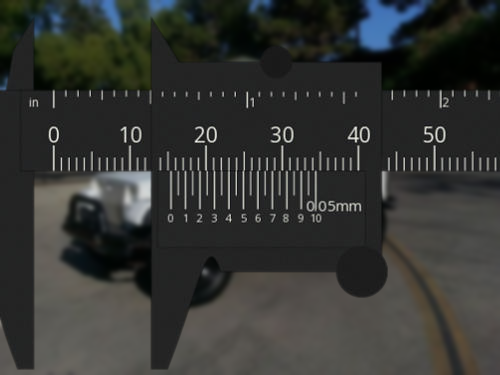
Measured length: 15.4 mm
